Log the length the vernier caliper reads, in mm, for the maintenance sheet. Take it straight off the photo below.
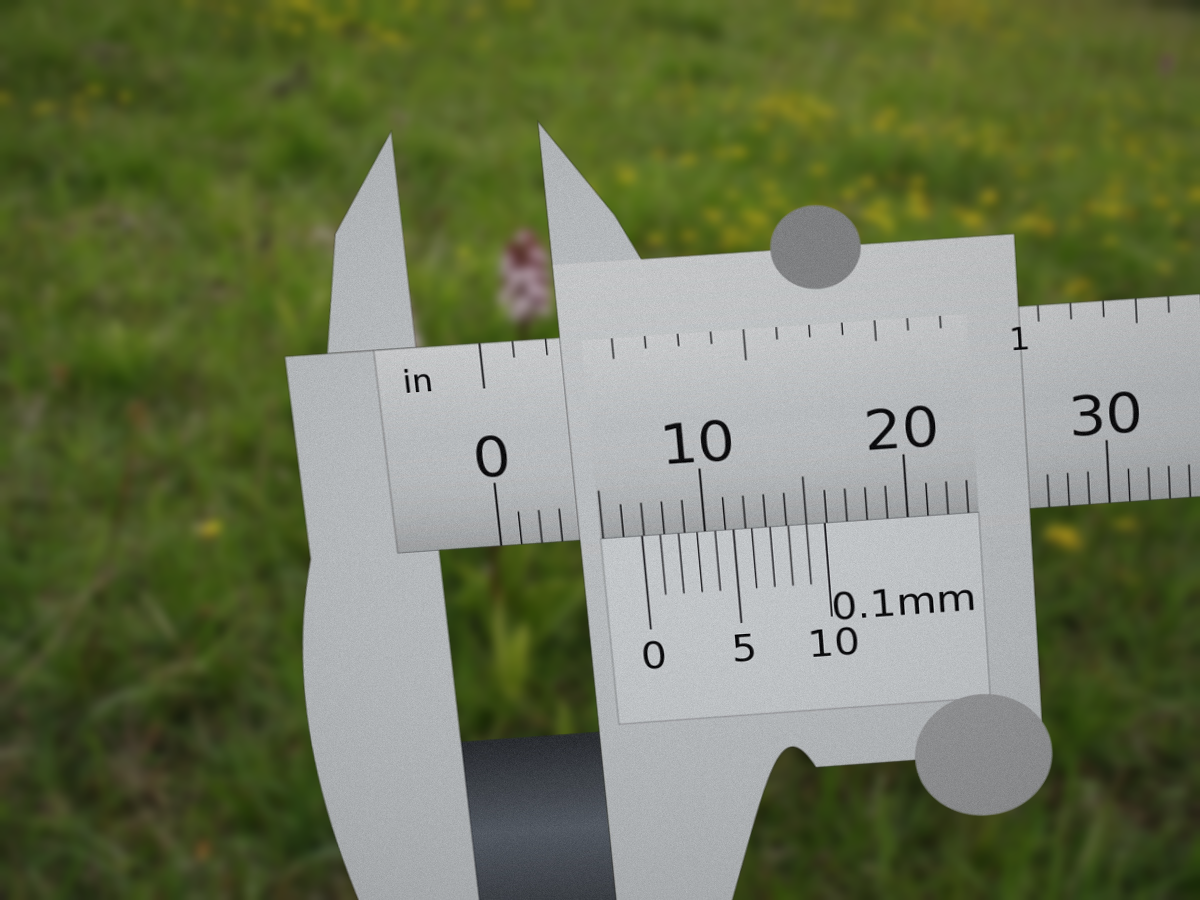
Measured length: 6.9 mm
